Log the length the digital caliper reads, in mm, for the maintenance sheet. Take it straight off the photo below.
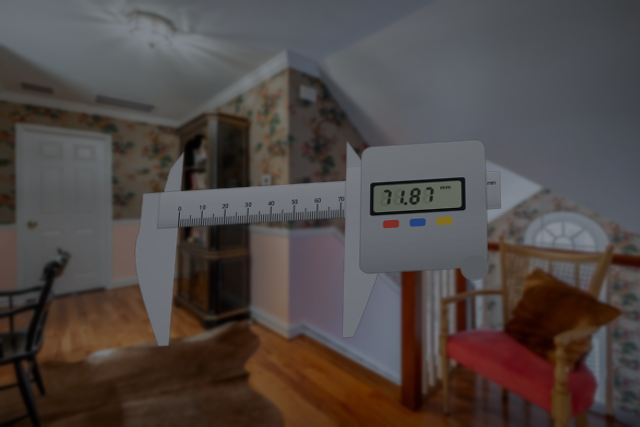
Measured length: 71.87 mm
